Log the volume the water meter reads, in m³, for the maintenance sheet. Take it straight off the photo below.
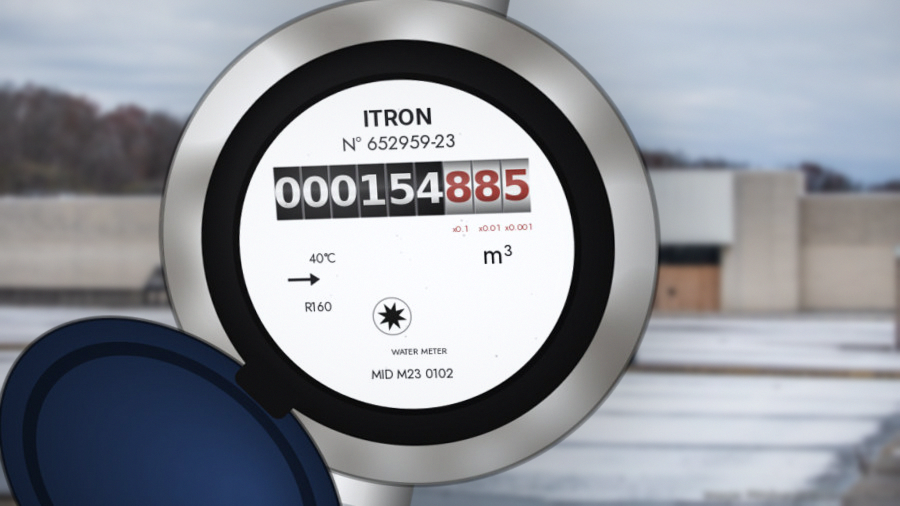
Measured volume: 154.885 m³
